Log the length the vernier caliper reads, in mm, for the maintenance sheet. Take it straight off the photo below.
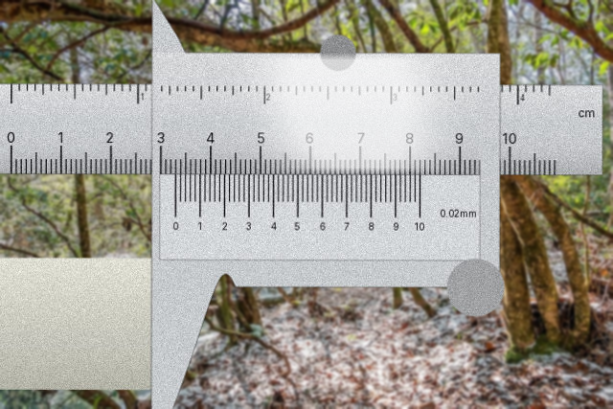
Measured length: 33.0 mm
